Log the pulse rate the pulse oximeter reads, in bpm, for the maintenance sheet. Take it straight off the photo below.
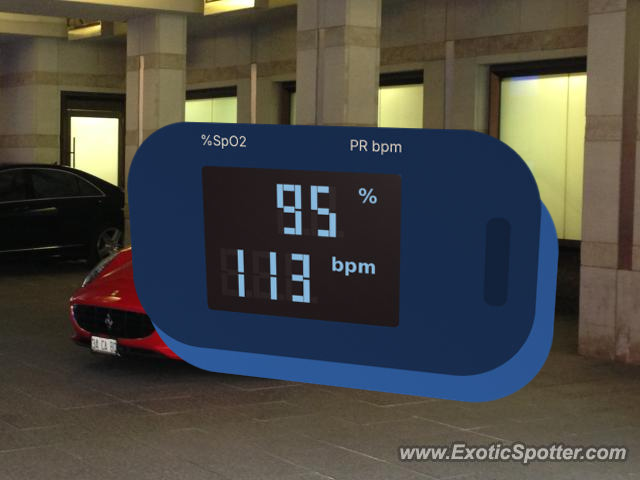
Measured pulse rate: 113 bpm
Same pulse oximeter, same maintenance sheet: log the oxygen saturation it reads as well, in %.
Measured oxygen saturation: 95 %
